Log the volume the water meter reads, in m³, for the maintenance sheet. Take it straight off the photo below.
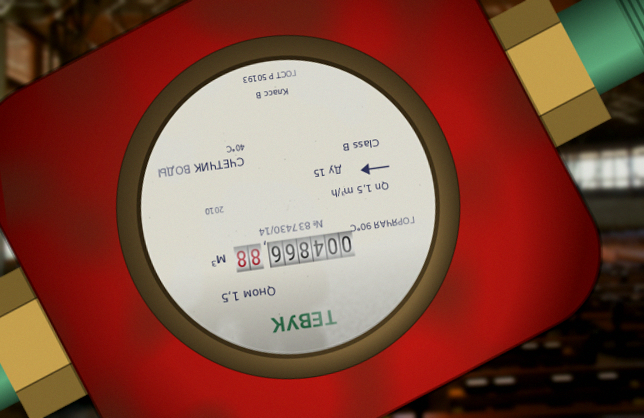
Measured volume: 4866.88 m³
